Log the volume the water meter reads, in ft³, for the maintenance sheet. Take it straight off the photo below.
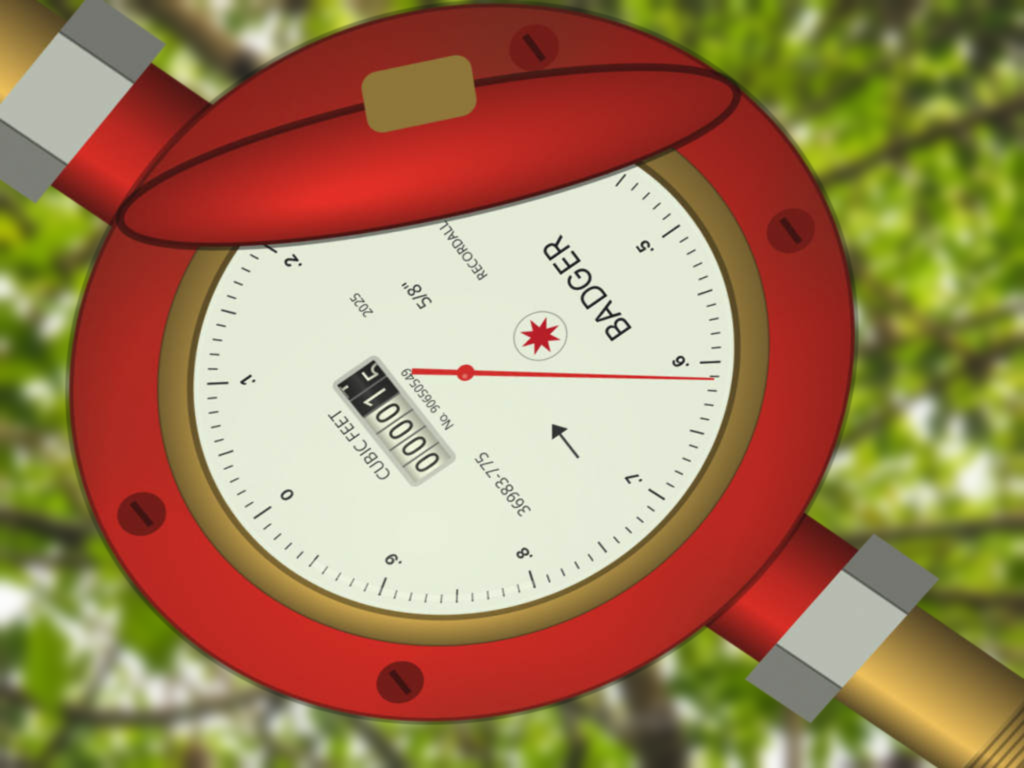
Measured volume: 14.61 ft³
